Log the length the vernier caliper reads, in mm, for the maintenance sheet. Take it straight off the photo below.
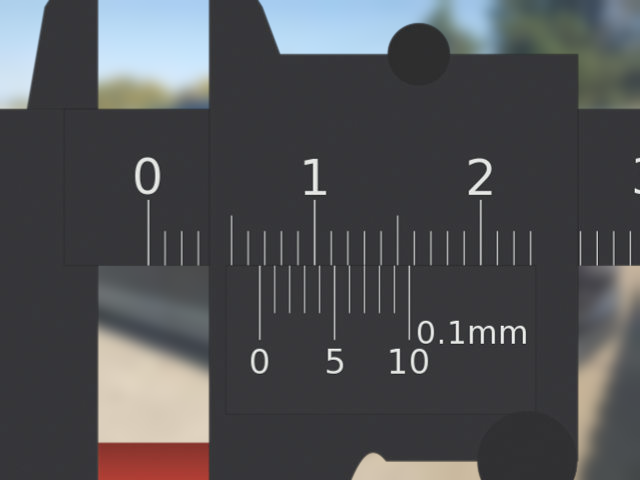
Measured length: 6.7 mm
